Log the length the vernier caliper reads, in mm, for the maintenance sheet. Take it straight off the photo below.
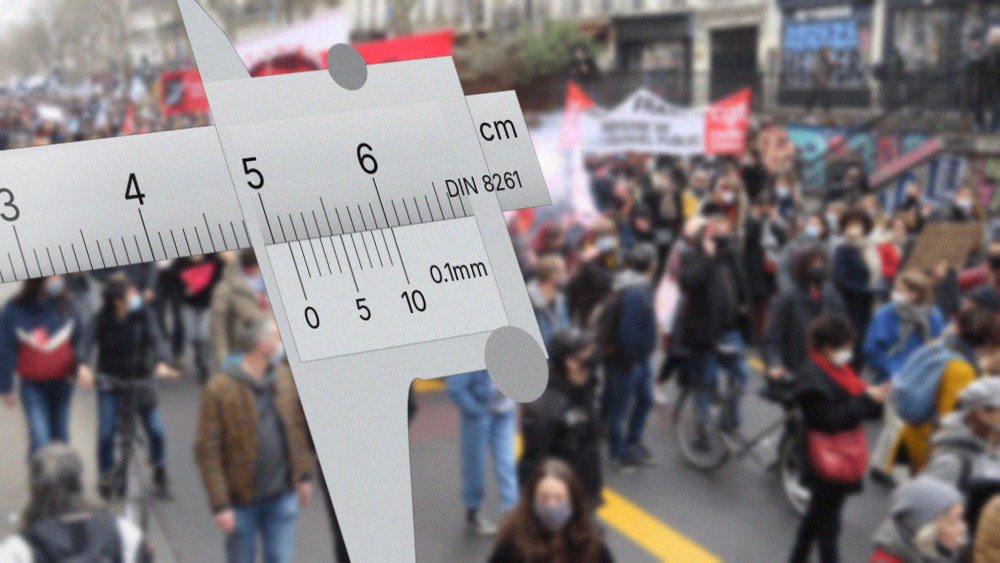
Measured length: 51.2 mm
